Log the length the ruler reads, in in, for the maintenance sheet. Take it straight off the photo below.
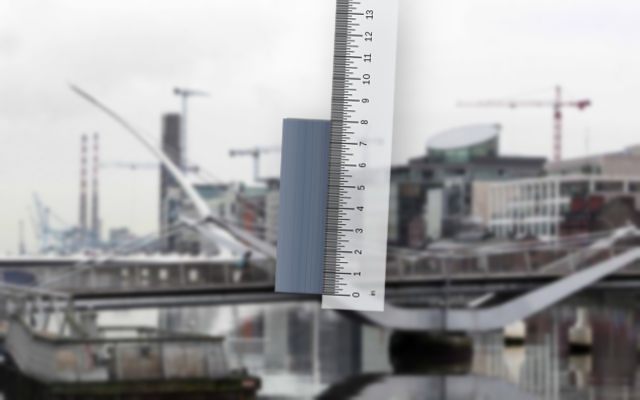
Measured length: 8 in
